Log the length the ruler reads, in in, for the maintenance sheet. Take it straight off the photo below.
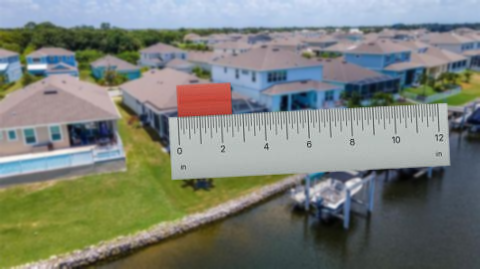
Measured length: 2.5 in
